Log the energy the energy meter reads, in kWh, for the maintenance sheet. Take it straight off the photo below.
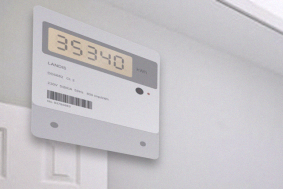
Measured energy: 35340 kWh
